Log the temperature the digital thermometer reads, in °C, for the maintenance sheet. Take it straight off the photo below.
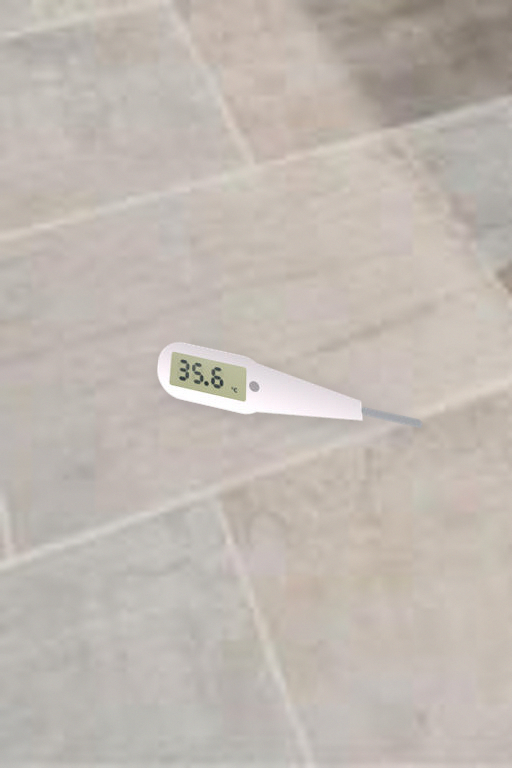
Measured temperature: 35.6 °C
